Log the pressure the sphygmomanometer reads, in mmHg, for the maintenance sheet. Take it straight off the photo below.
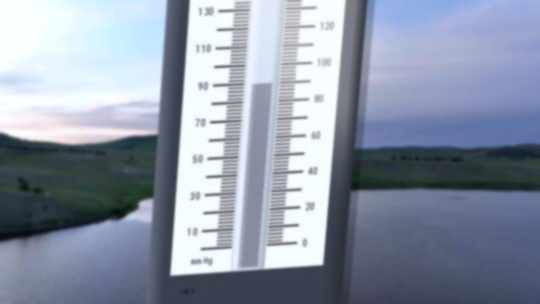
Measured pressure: 90 mmHg
